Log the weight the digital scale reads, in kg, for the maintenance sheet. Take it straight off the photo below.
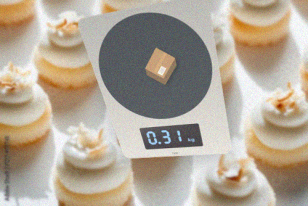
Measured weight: 0.31 kg
